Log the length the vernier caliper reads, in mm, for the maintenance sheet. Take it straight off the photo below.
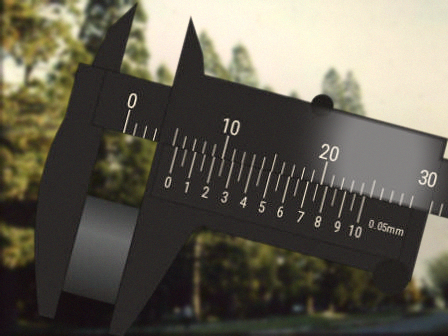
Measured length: 5.4 mm
